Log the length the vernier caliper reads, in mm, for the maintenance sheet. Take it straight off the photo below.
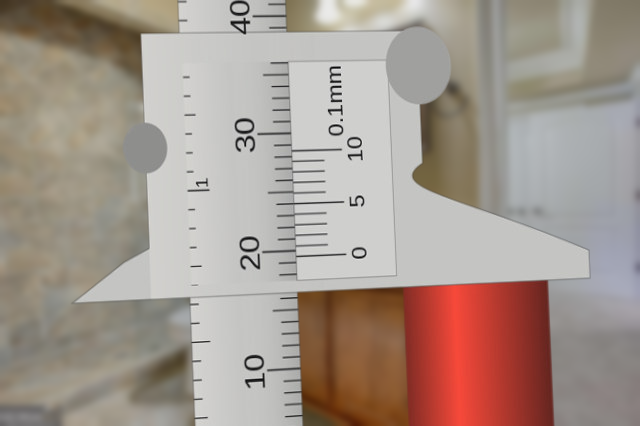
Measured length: 19.5 mm
